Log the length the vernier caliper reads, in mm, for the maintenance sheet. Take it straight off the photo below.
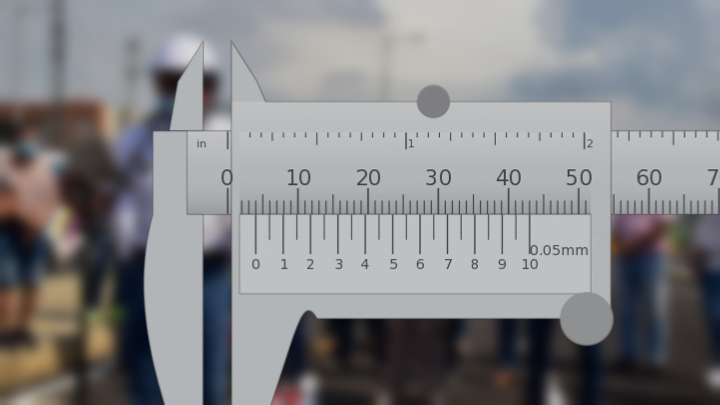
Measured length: 4.0 mm
